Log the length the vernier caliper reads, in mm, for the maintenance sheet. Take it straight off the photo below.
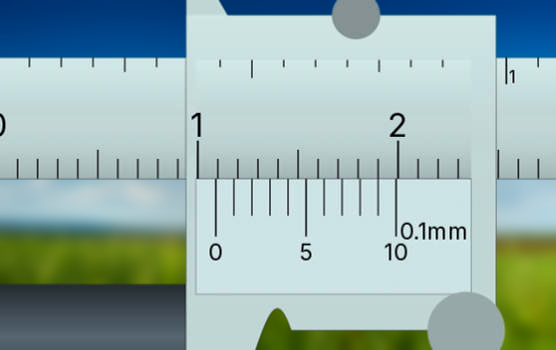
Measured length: 10.9 mm
